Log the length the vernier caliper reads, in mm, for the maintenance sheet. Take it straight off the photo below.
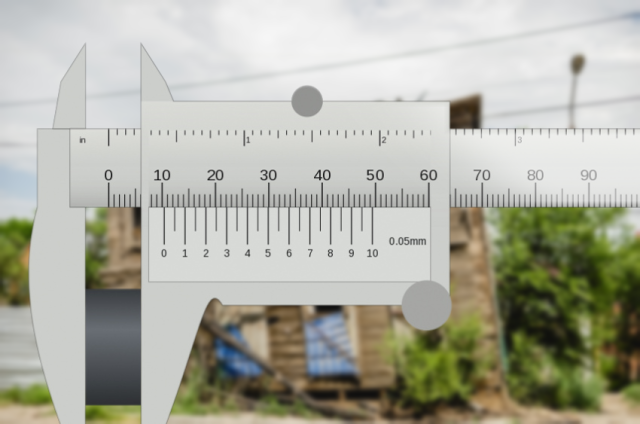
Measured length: 10.4 mm
